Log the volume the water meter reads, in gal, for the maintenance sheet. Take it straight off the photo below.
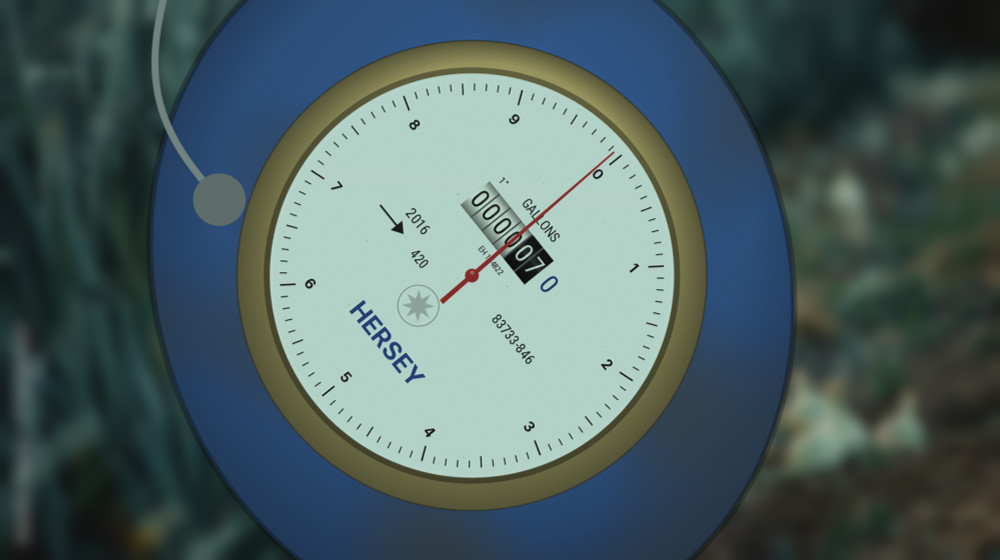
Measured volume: 69.9 gal
